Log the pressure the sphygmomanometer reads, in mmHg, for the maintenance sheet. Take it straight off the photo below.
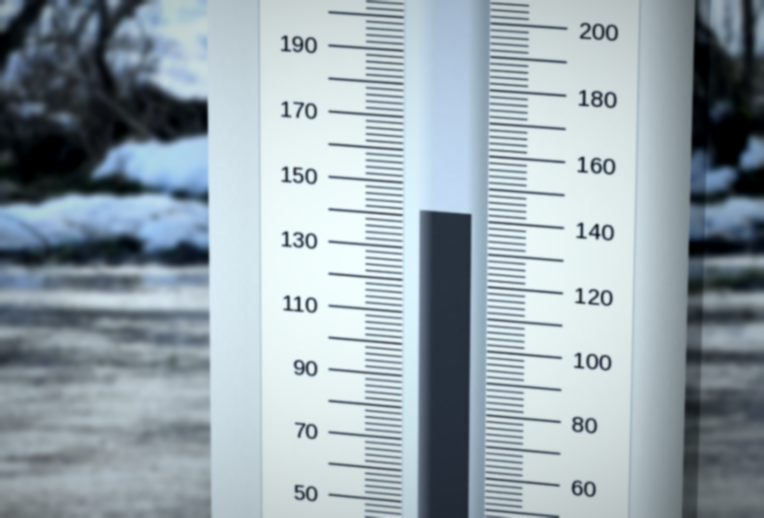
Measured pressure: 142 mmHg
